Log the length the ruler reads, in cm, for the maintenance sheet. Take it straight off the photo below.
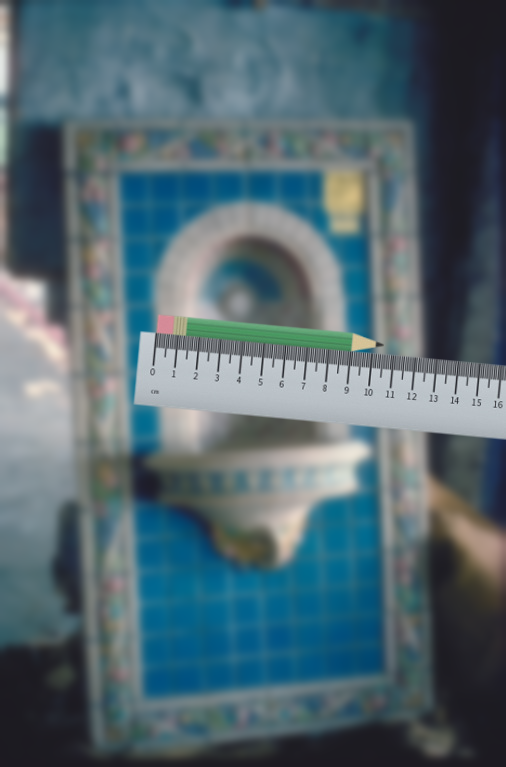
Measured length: 10.5 cm
